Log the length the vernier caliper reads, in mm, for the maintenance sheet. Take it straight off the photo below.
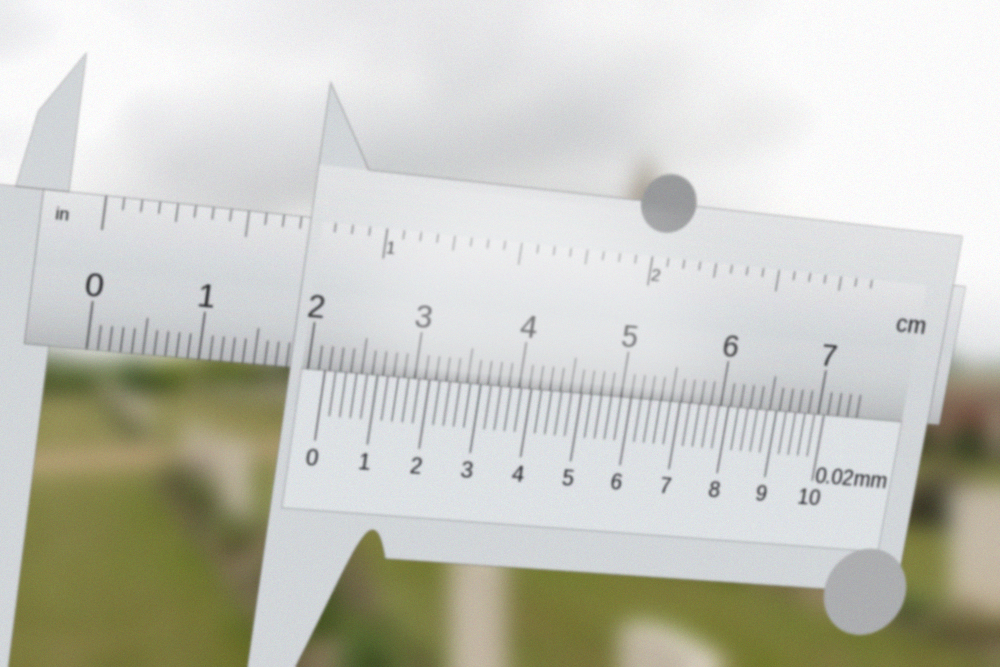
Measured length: 21.6 mm
